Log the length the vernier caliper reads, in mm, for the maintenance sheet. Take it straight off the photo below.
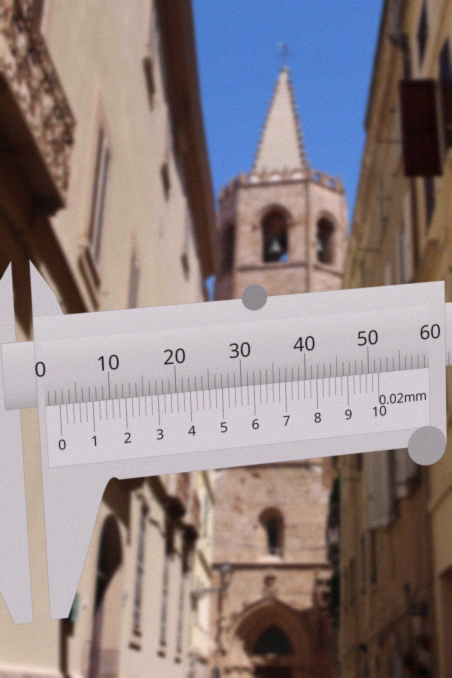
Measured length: 2.6 mm
